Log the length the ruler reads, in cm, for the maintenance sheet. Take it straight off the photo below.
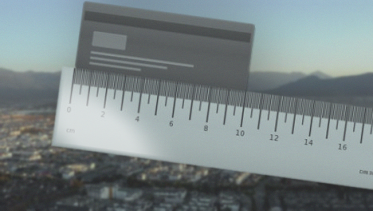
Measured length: 10 cm
